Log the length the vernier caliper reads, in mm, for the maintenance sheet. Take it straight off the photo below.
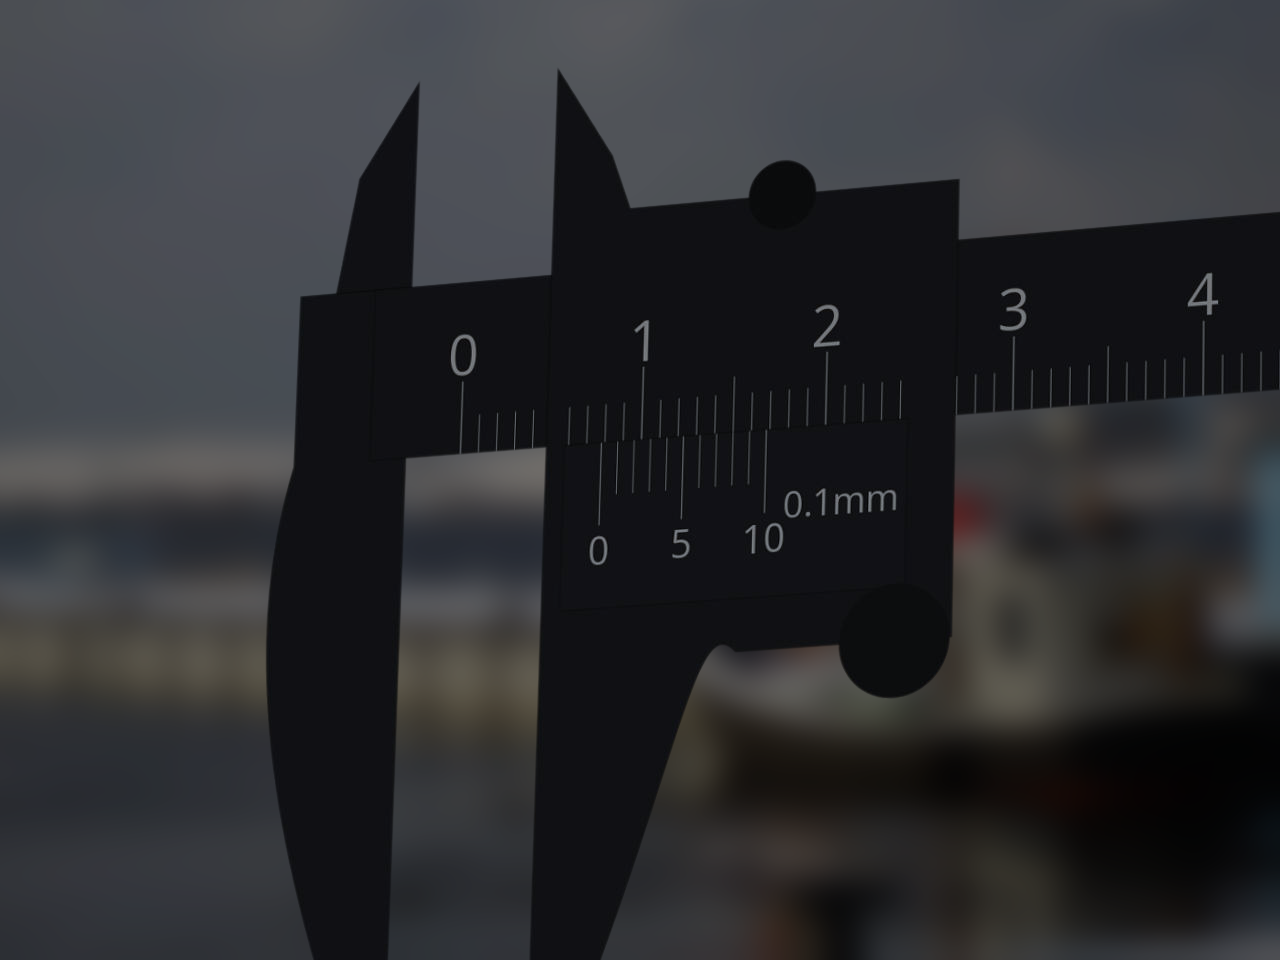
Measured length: 7.8 mm
